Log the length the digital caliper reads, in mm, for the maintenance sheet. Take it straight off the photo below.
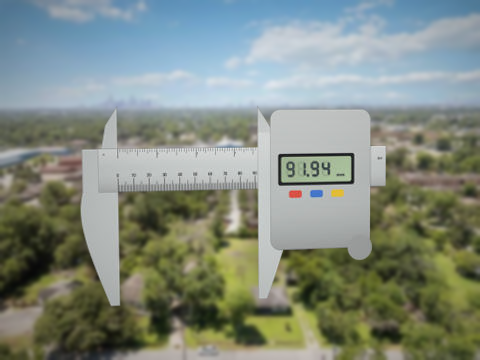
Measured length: 91.94 mm
